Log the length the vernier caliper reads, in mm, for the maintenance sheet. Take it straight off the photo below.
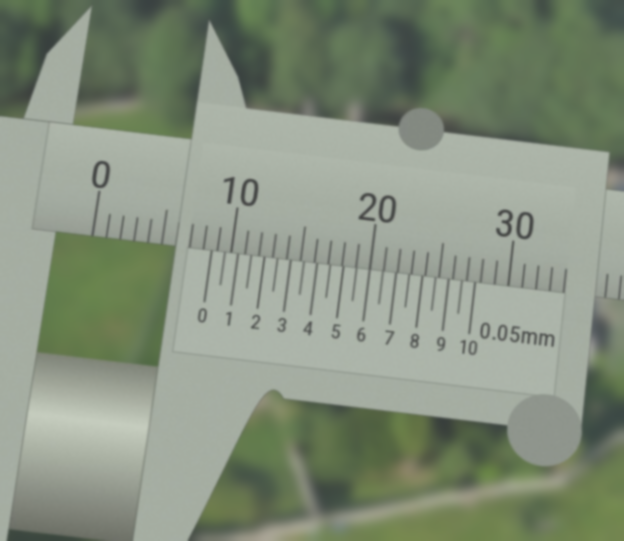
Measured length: 8.6 mm
